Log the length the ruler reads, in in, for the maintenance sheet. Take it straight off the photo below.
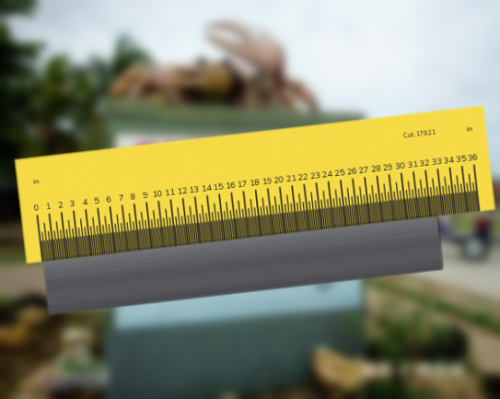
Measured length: 32.5 in
